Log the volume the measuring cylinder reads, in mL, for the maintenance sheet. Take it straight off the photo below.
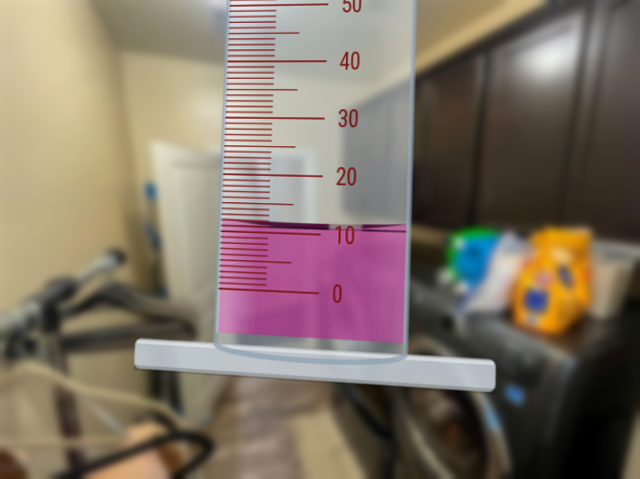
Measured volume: 11 mL
